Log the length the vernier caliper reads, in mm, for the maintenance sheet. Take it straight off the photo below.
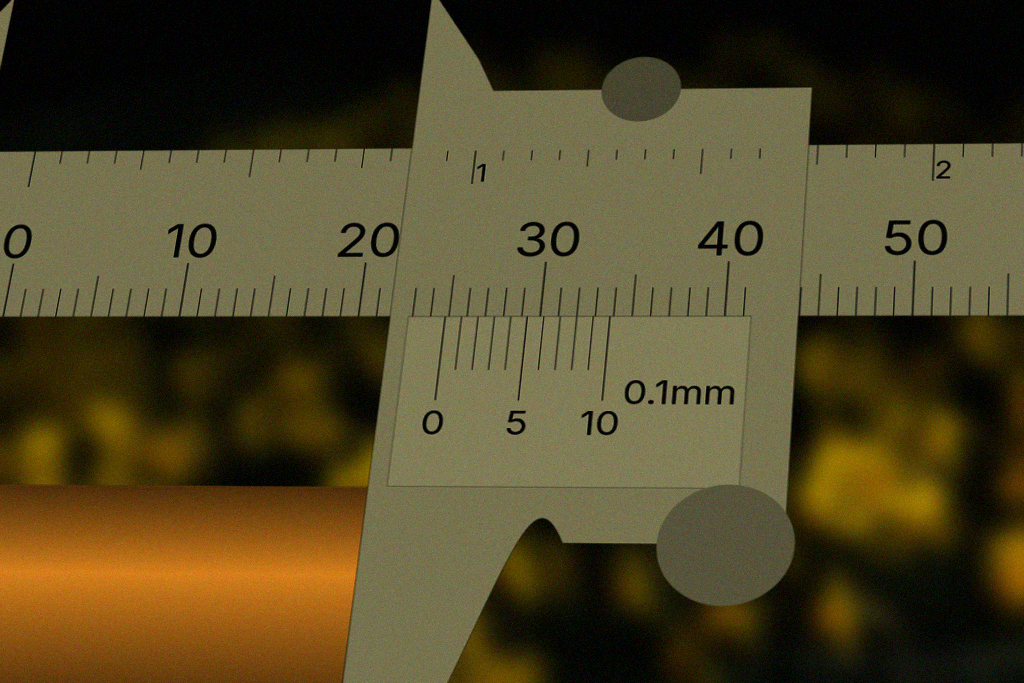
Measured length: 24.8 mm
